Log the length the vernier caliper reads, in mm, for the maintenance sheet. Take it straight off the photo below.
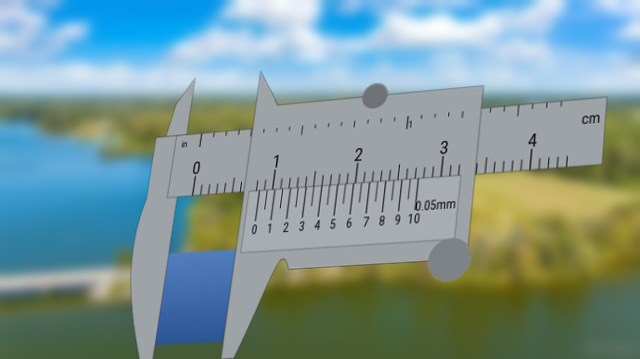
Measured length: 8.4 mm
